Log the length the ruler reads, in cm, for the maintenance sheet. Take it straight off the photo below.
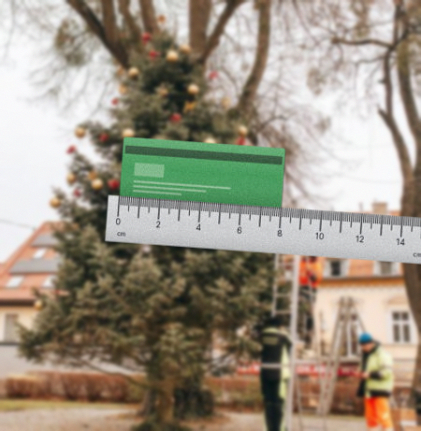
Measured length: 8 cm
